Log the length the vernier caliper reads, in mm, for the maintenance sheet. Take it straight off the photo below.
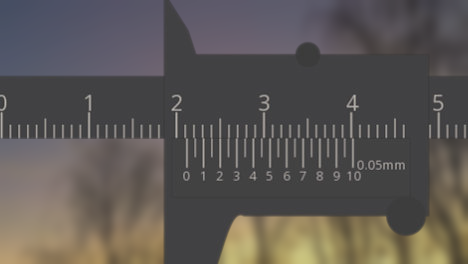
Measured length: 21.2 mm
